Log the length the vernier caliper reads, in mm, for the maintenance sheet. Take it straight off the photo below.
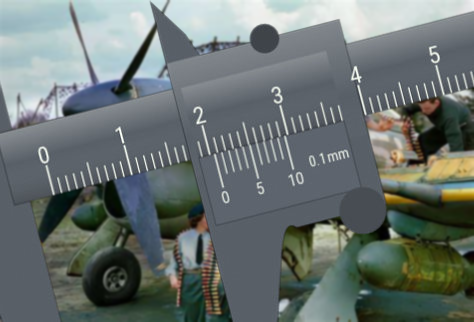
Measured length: 20.6 mm
